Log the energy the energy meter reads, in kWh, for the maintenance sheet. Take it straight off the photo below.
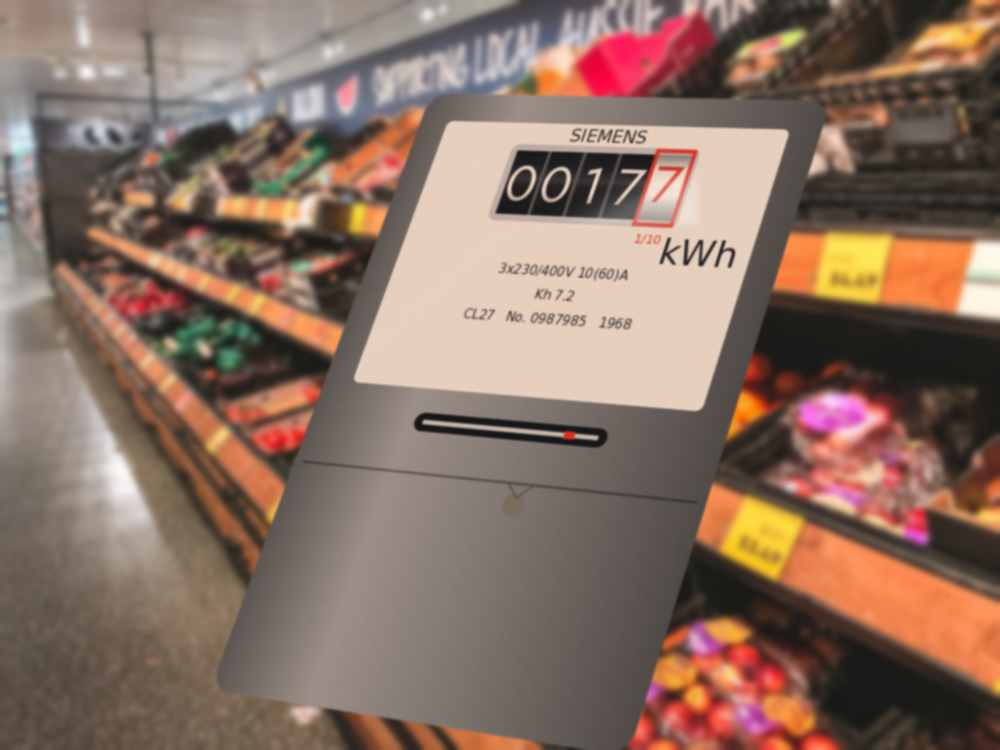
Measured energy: 17.7 kWh
